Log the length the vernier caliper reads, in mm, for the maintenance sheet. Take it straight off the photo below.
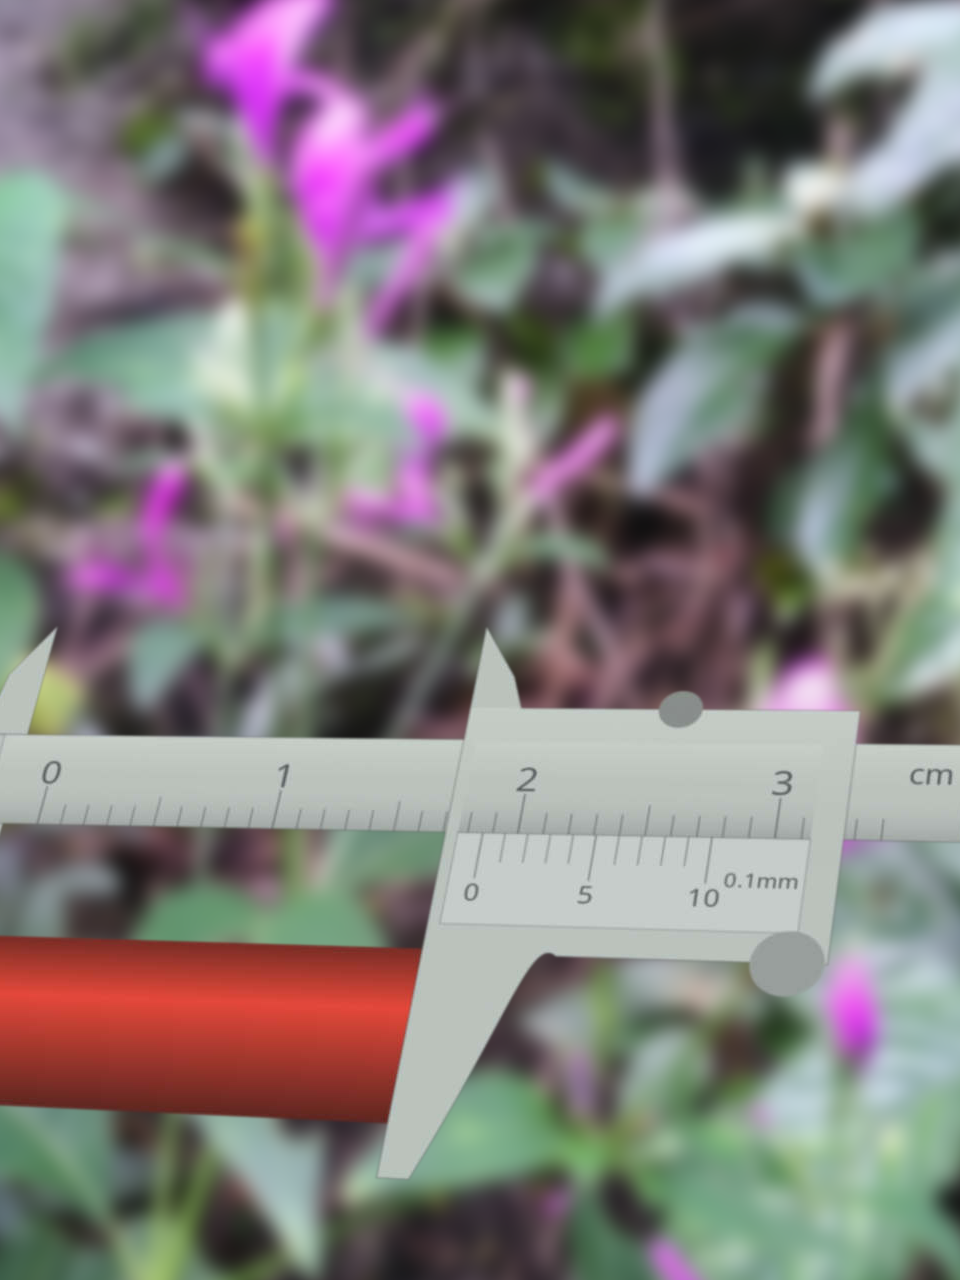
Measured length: 18.6 mm
